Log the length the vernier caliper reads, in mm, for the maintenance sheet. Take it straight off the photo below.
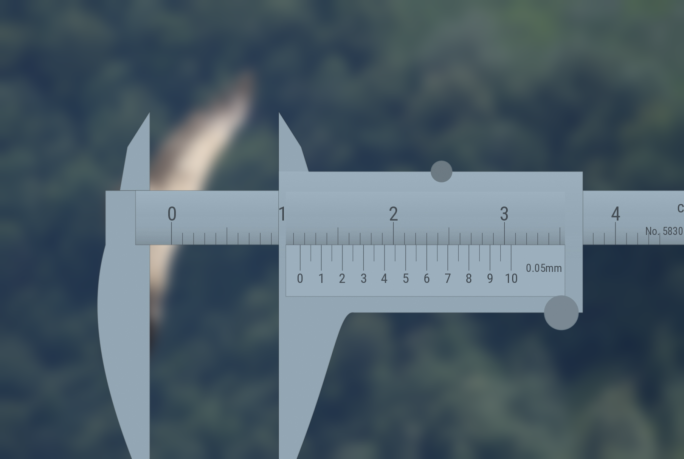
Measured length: 11.6 mm
